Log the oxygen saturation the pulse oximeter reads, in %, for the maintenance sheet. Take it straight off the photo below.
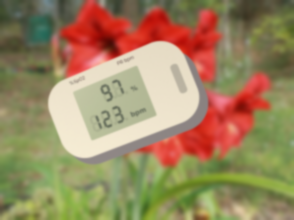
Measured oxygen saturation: 97 %
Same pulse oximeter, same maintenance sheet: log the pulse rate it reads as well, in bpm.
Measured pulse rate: 123 bpm
